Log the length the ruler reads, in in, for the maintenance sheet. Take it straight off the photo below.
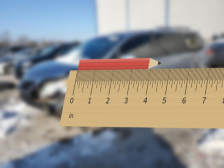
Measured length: 4.5 in
